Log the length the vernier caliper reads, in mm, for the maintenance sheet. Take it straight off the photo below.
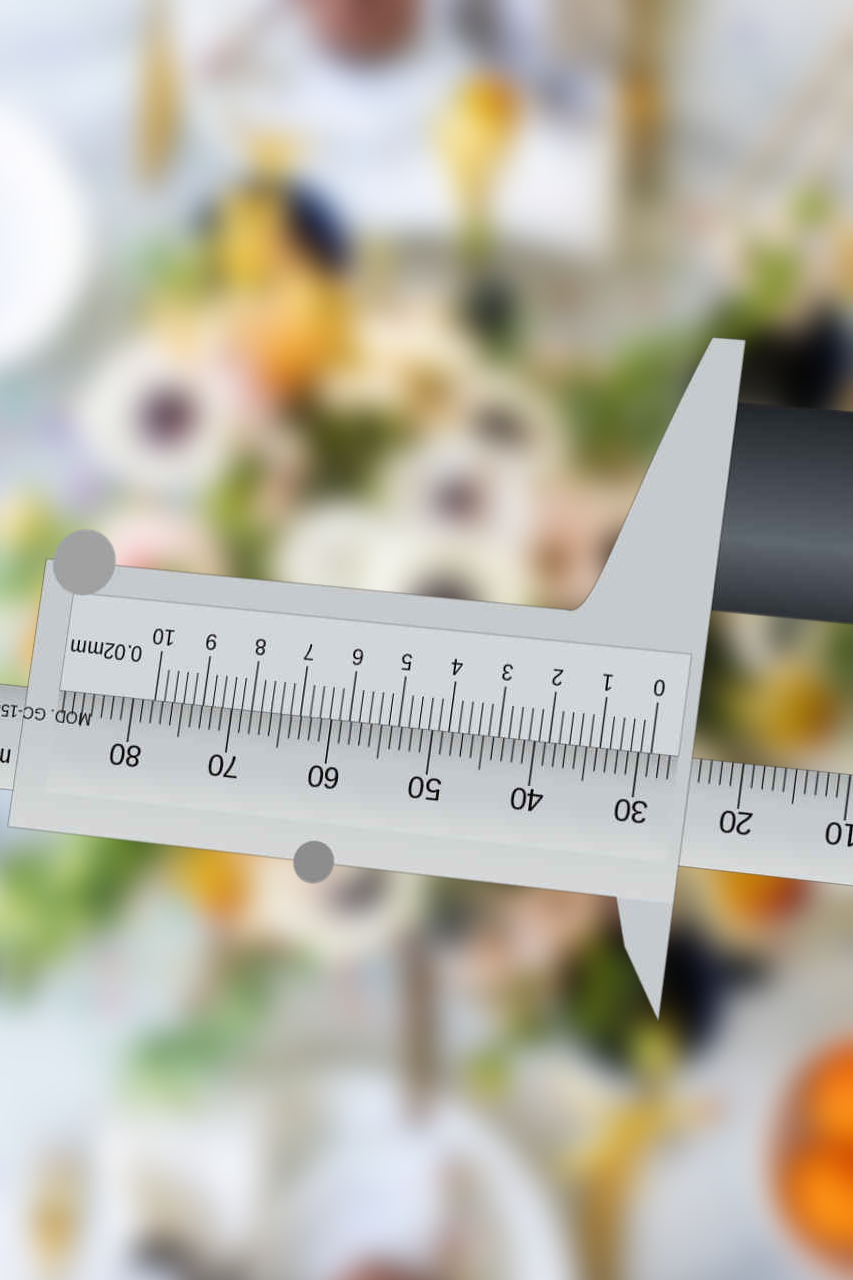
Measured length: 28.8 mm
